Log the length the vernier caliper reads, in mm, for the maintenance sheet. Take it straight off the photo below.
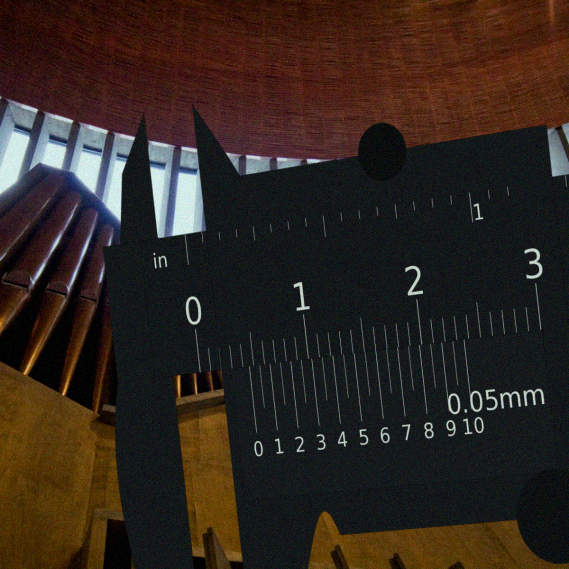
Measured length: 4.6 mm
